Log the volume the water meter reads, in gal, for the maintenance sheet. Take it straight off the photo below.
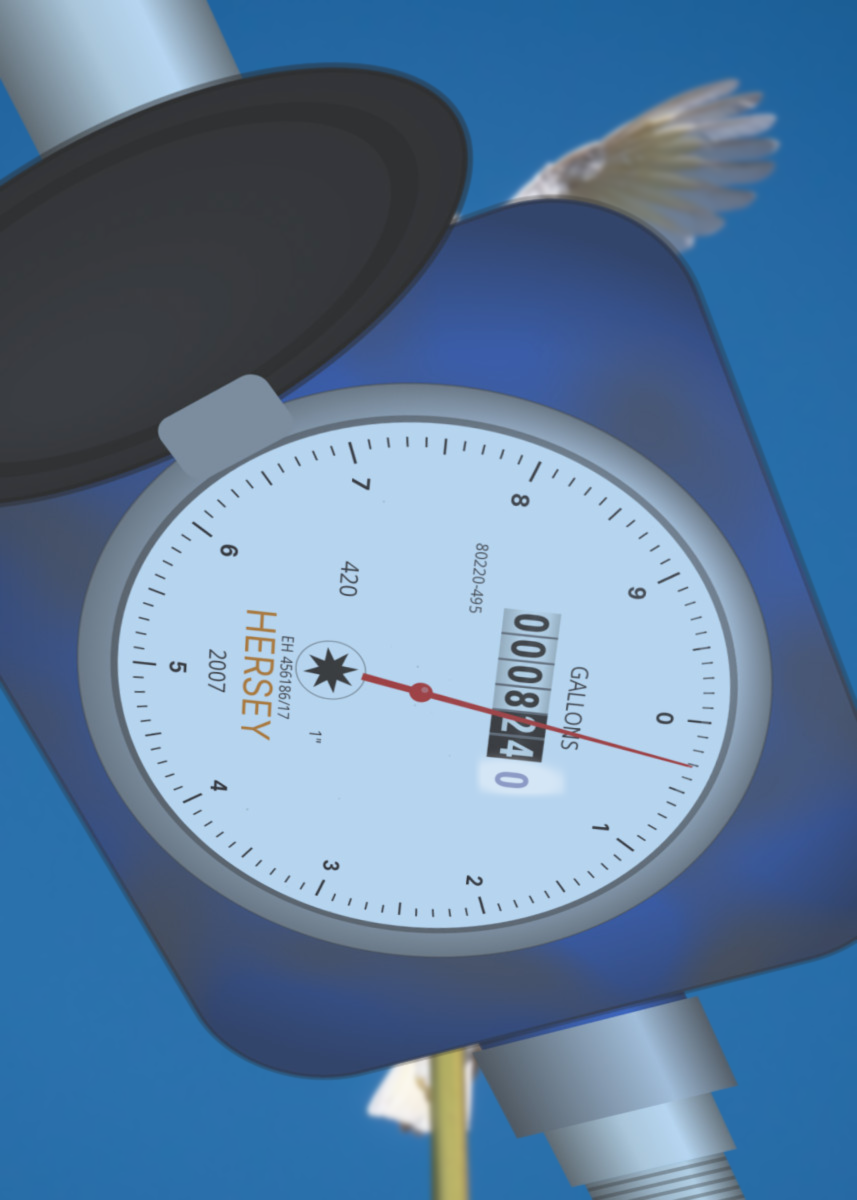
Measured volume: 8240.3 gal
